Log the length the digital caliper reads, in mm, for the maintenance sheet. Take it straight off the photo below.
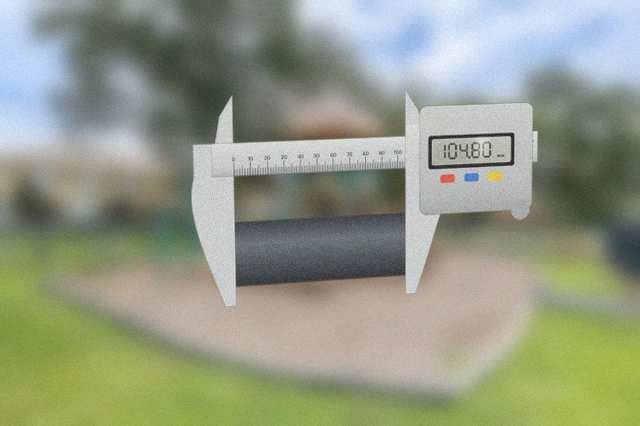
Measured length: 104.80 mm
